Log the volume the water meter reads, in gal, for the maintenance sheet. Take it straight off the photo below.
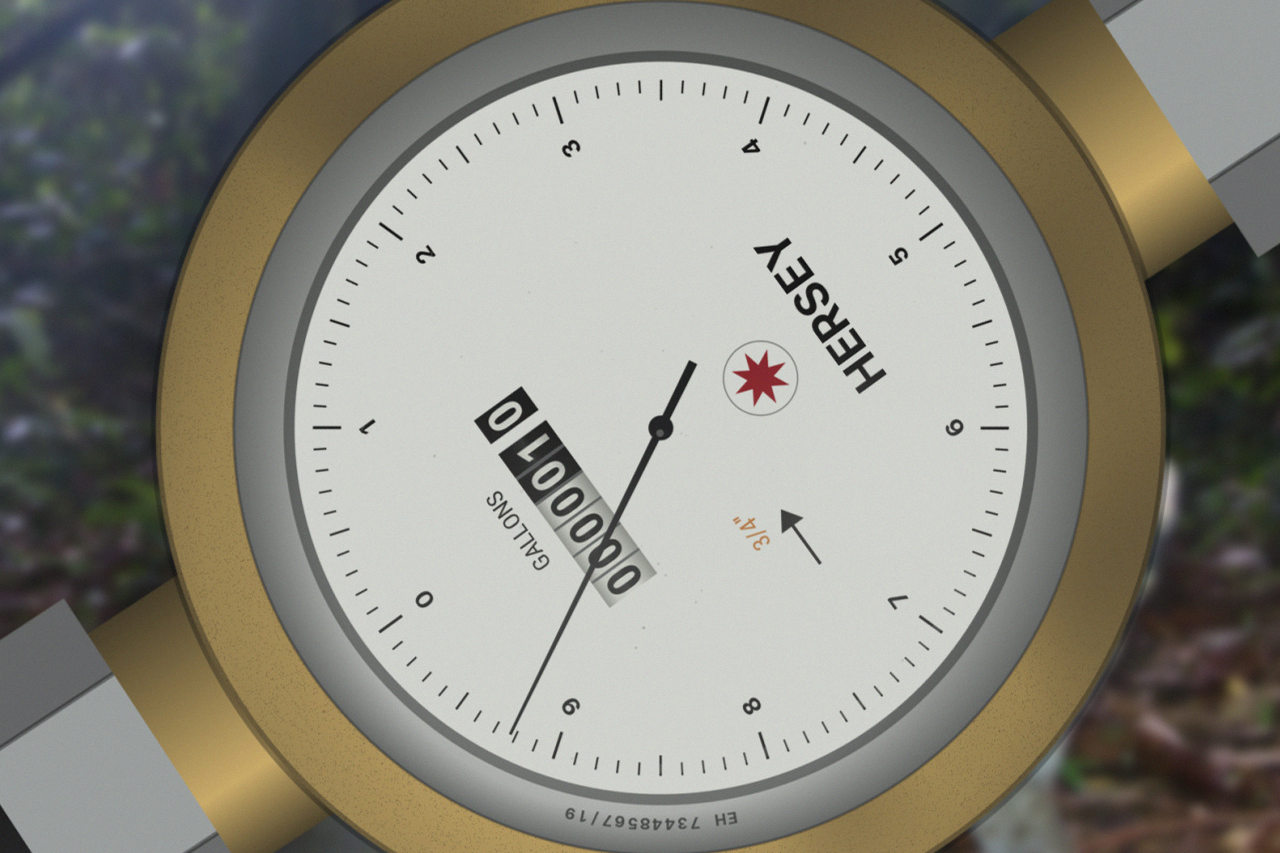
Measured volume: 9.2 gal
